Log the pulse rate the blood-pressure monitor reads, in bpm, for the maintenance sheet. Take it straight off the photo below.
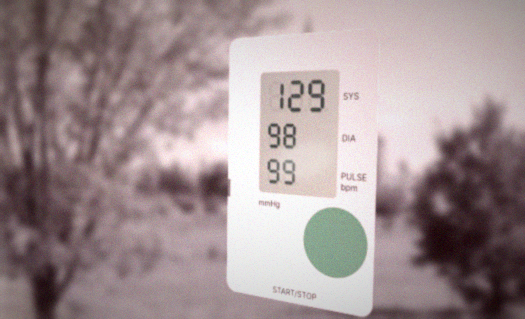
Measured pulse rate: 99 bpm
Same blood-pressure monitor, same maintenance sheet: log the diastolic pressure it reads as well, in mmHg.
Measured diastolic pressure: 98 mmHg
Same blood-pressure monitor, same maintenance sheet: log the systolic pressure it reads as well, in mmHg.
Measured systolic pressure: 129 mmHg
